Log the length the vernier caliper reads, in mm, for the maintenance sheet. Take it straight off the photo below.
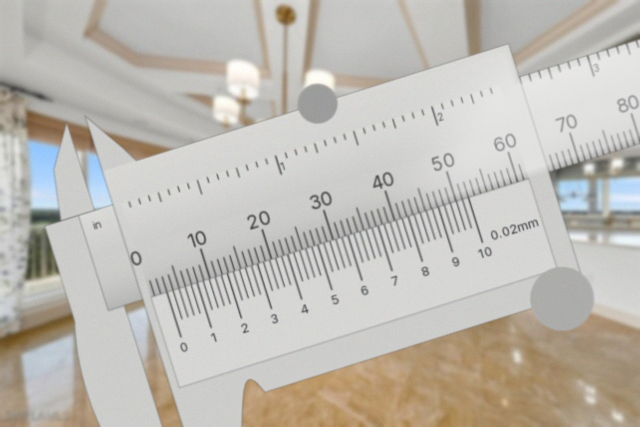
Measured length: 3.0 mm
